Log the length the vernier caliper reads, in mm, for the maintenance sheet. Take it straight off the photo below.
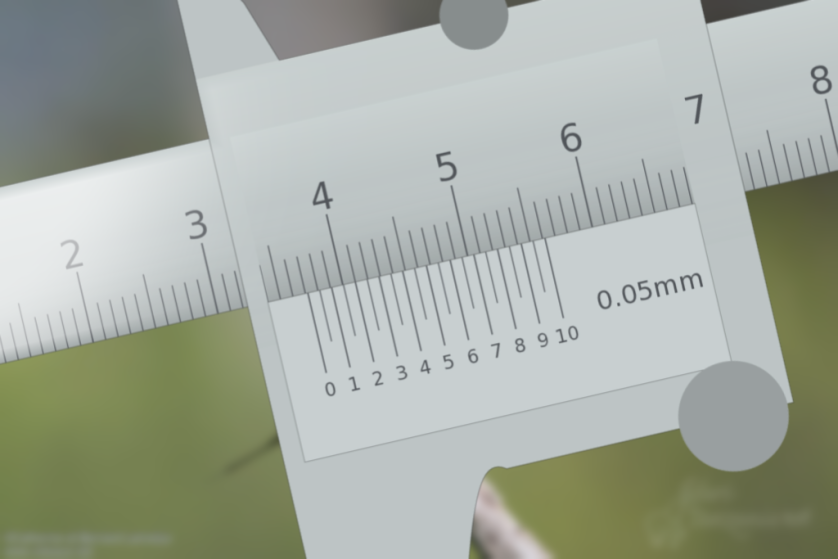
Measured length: 37.2 mm
